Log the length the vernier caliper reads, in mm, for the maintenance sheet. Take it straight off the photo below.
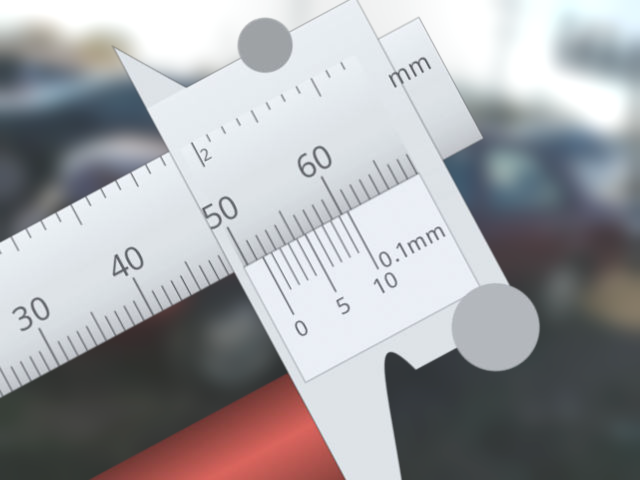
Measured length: 51.6 mm
